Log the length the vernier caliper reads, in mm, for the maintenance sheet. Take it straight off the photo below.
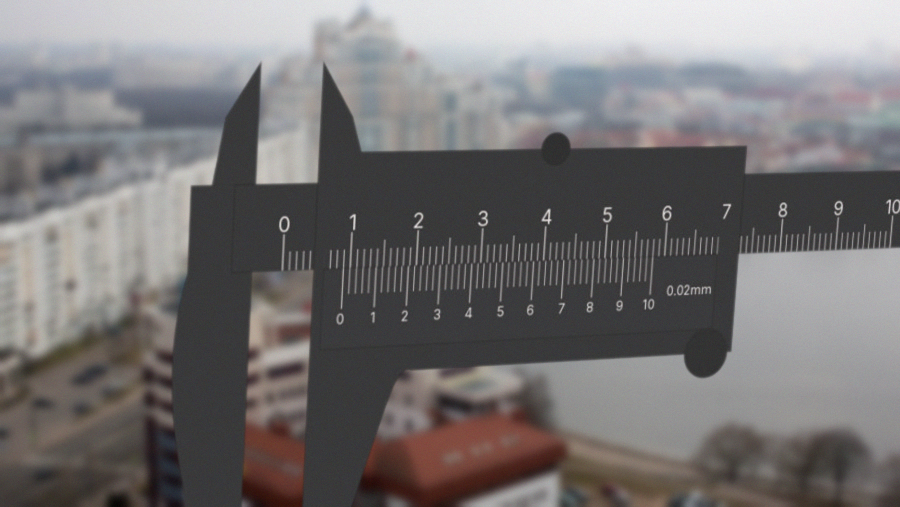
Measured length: 9.0 mm
